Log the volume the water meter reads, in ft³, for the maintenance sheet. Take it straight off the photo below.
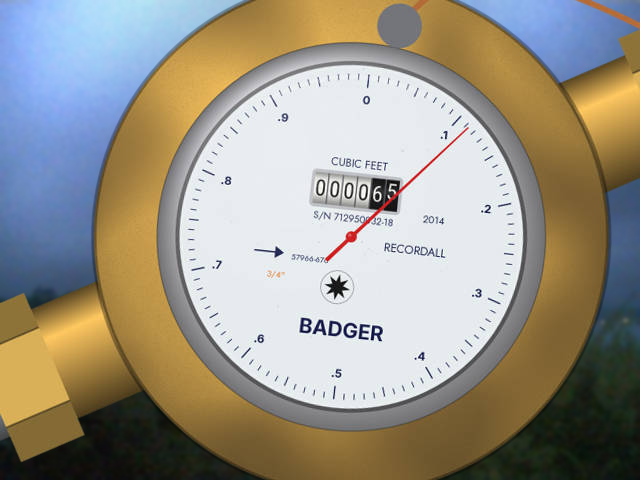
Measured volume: 65.11 ft³
